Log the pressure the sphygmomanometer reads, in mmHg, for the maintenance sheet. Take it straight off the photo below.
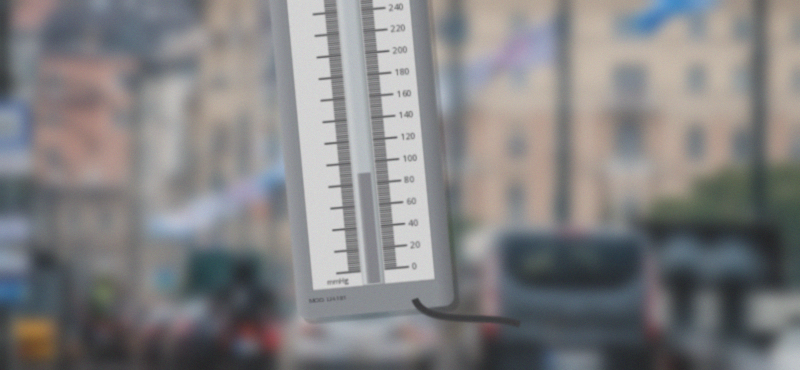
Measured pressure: 90 mmHg
